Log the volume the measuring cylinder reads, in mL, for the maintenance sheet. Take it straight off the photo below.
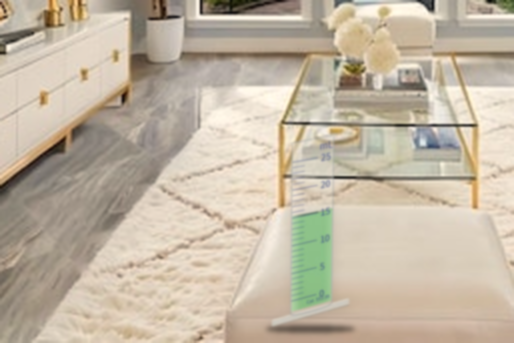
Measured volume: 15 mL
